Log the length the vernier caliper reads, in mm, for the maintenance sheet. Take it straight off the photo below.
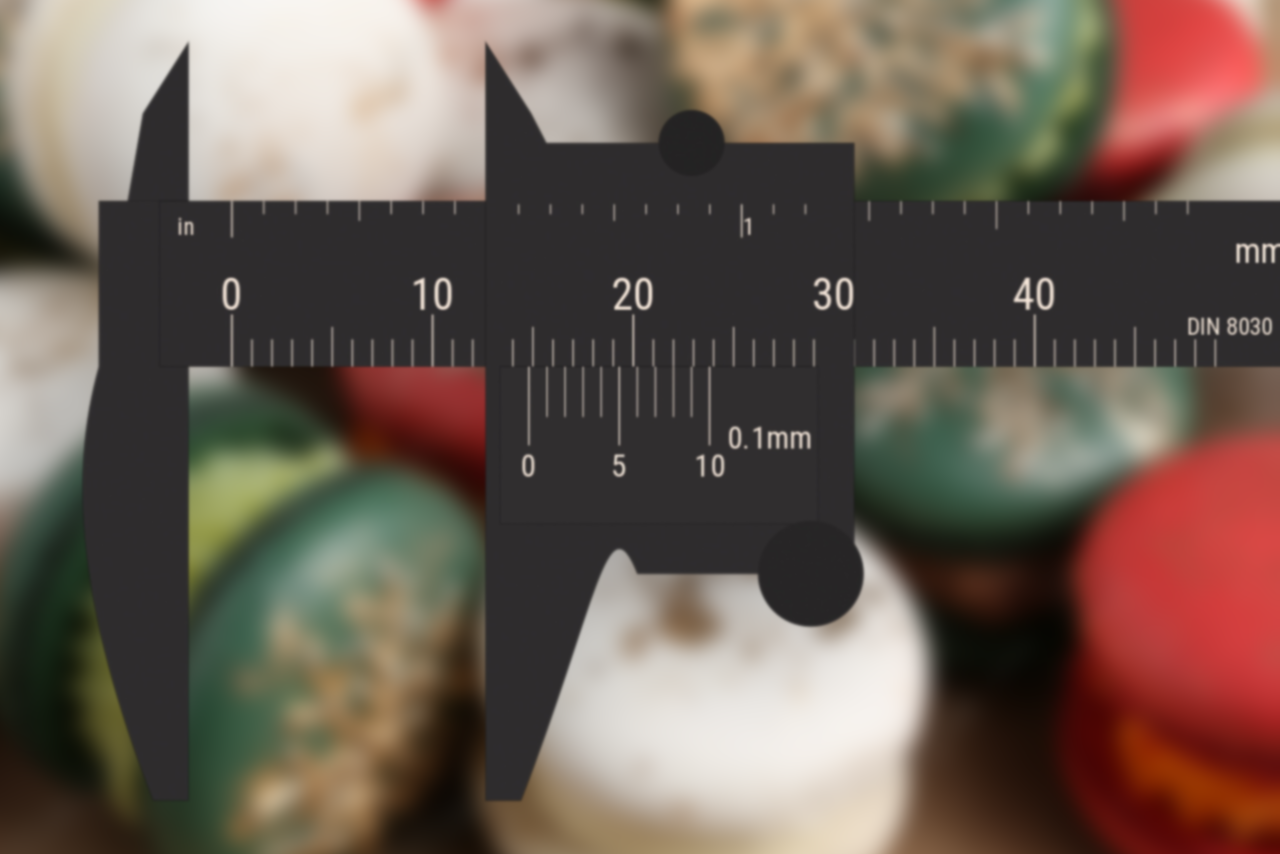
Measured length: 14.8 mm
